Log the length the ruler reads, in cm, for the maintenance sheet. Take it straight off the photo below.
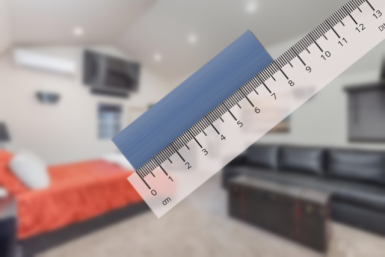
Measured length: 8 cm
